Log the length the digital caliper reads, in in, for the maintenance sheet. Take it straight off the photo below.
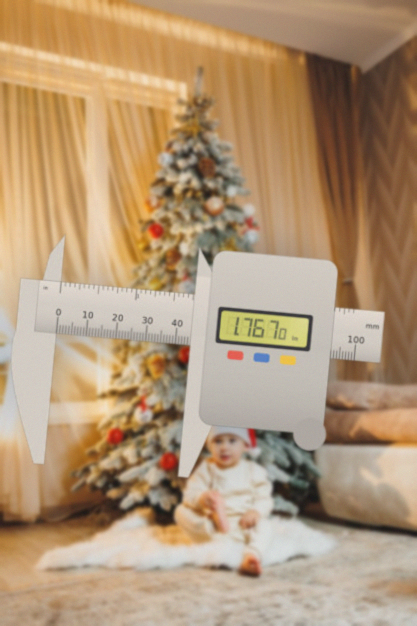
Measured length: 1.7670 in
